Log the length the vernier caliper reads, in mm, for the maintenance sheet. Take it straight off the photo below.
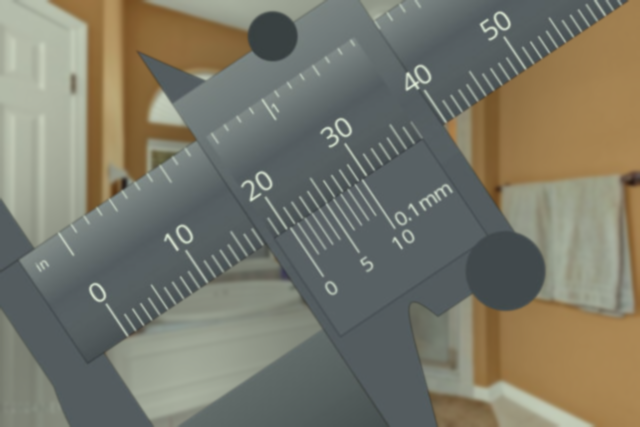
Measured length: 20.4 mm
